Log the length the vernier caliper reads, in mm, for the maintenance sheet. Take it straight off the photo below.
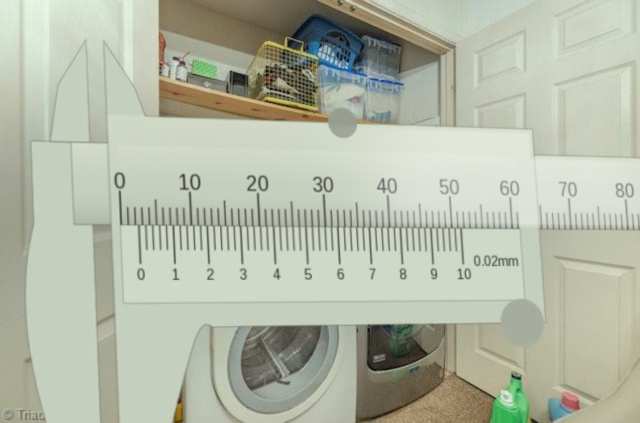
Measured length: 2.5 mm
